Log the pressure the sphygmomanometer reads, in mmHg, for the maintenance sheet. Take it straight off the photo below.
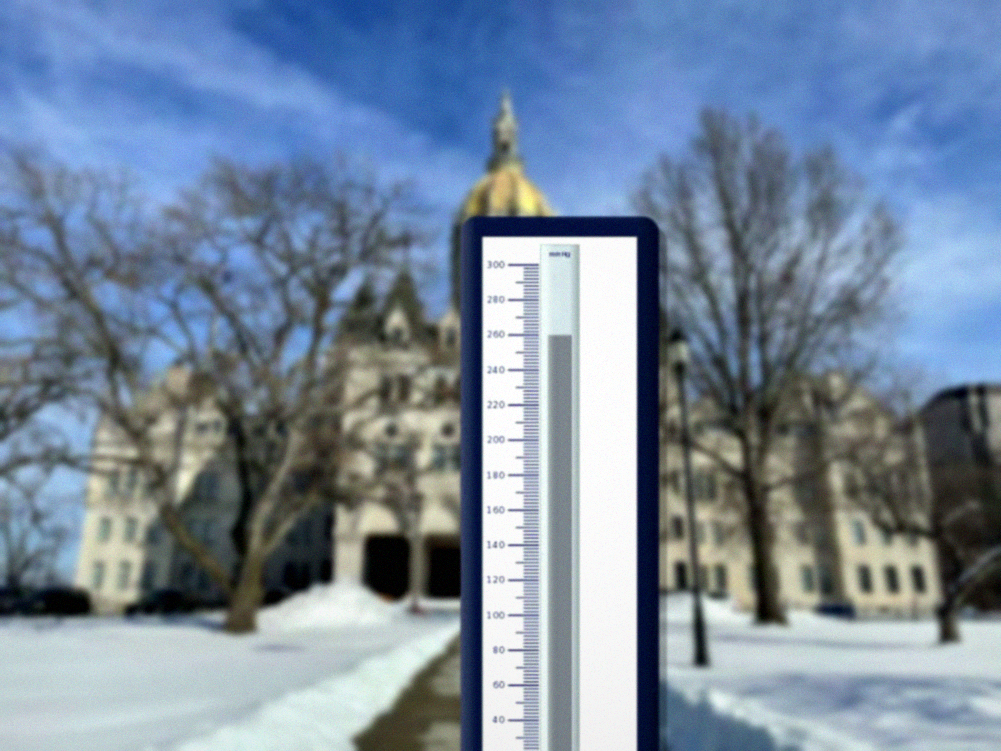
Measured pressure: 260 mmHg
